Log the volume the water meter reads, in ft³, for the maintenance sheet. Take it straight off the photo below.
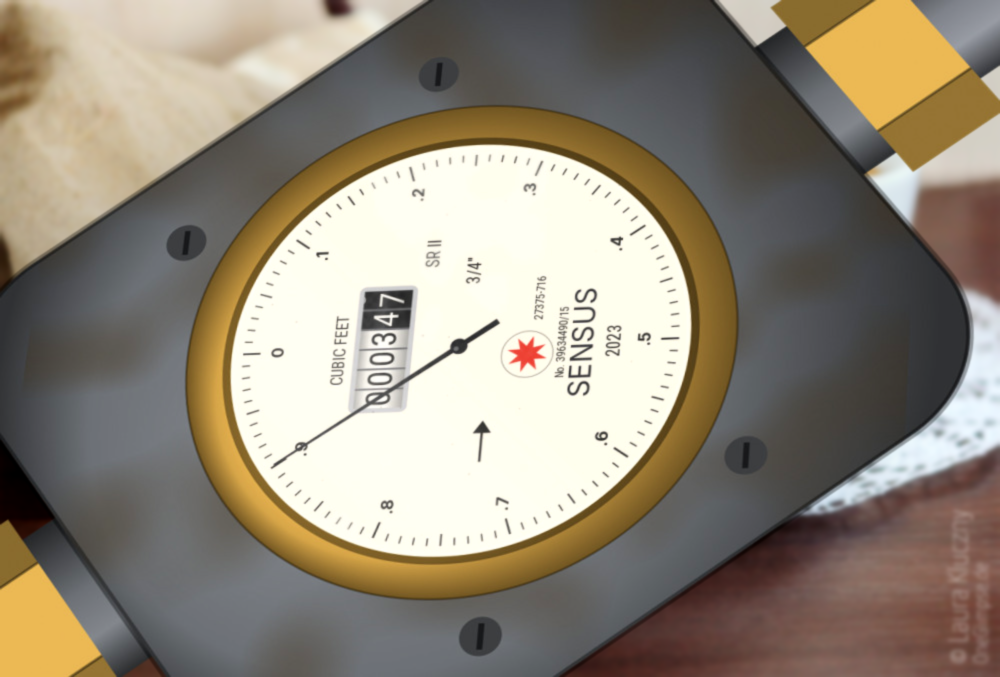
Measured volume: 346.90 ft³
